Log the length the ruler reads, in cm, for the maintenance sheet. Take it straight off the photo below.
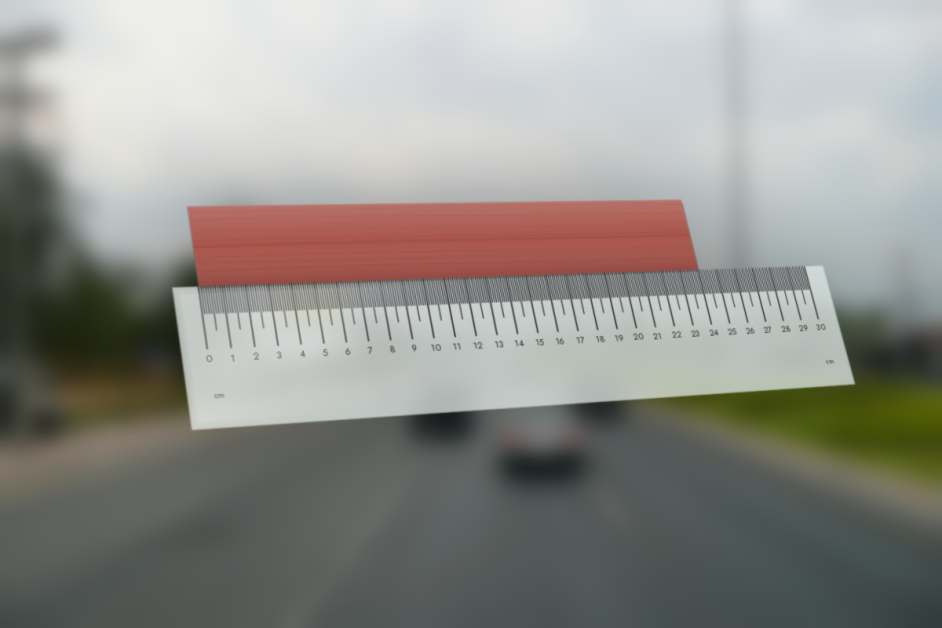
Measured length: 24 cm
